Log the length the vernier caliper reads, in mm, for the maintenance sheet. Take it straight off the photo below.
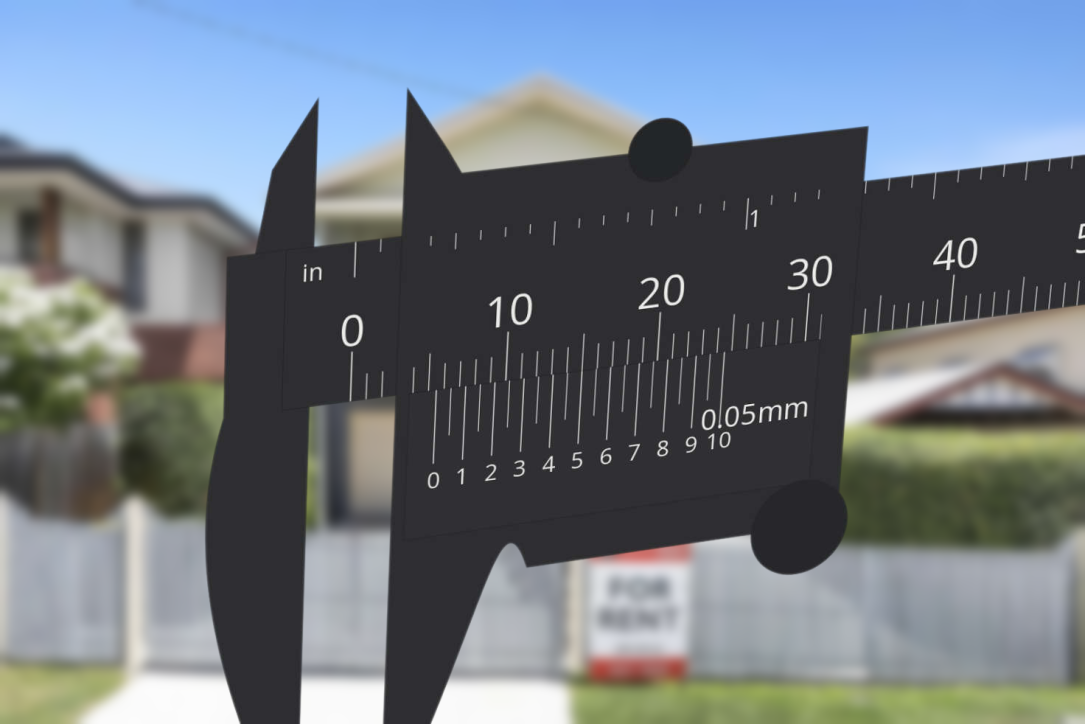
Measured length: 5.5 mm
